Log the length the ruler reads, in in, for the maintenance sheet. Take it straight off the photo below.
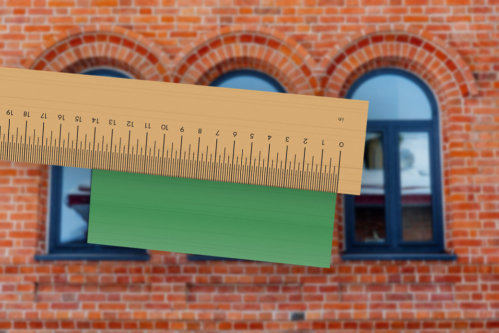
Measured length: 14 in
